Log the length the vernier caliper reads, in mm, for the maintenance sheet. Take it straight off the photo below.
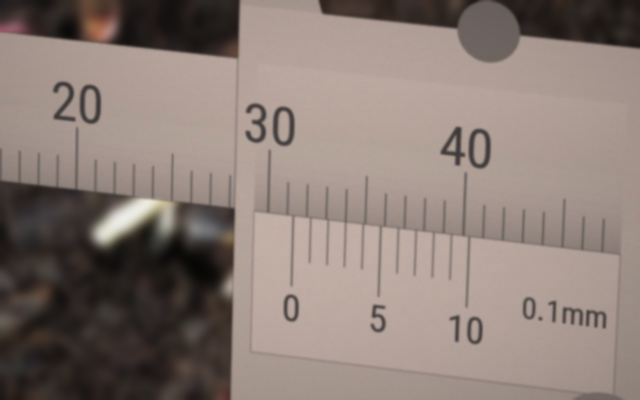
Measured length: 31.3 mm
